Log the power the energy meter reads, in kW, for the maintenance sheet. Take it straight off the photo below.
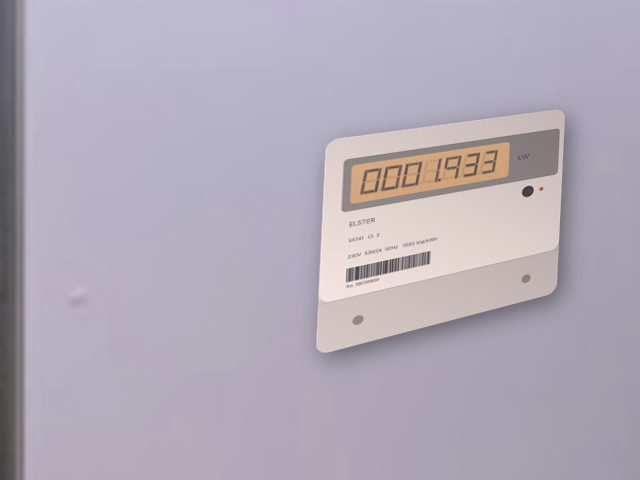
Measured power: 1.933 kW
